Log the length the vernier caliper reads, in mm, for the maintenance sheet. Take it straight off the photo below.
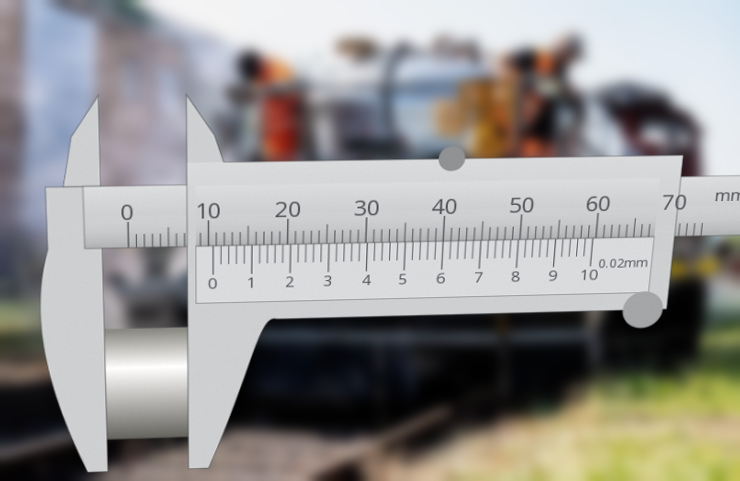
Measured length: 10.6 mm
